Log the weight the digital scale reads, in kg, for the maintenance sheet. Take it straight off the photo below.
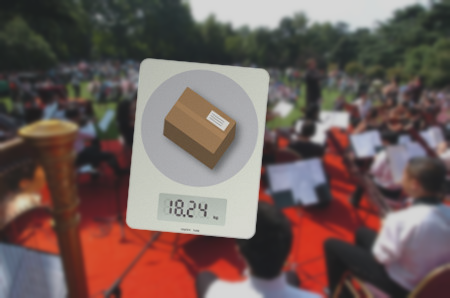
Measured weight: 18.24 kg
